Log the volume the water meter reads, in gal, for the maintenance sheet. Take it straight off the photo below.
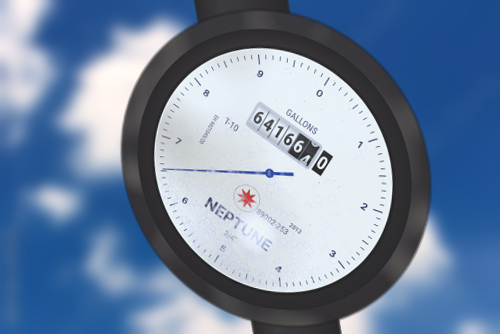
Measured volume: 6416636.5 gal
